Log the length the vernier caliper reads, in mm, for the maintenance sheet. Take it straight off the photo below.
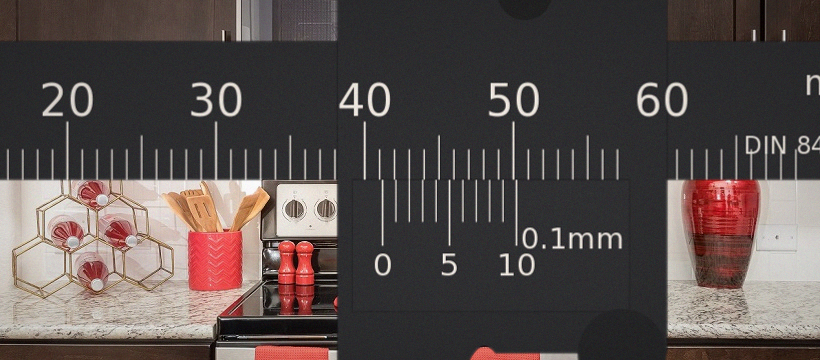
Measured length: 41.2 mm
